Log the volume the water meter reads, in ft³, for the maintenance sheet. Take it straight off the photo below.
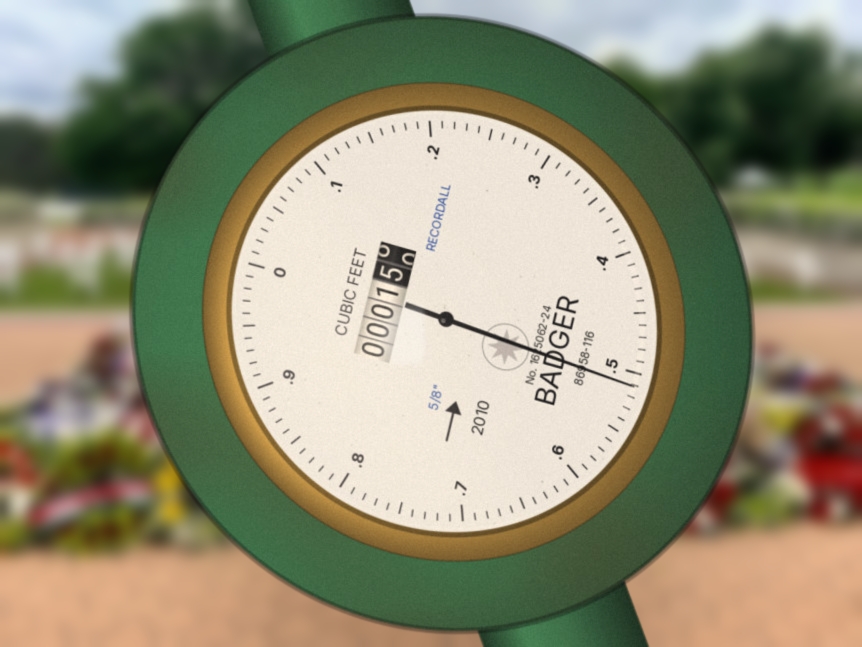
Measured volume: 158.51 ft³
